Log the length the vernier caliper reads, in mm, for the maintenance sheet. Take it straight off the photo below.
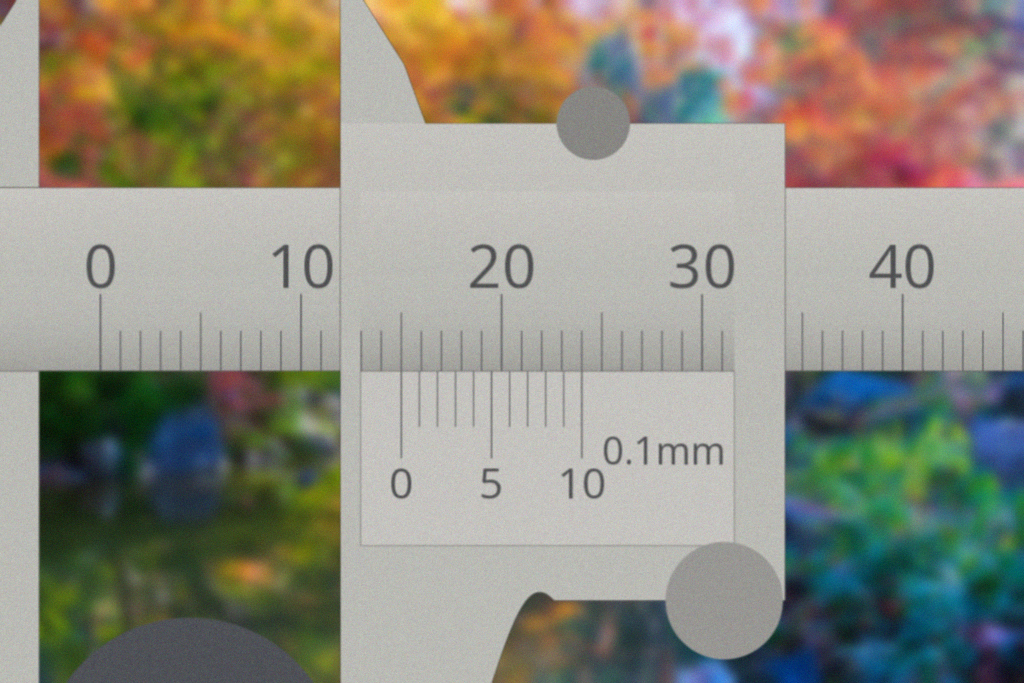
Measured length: 15.0 mm
